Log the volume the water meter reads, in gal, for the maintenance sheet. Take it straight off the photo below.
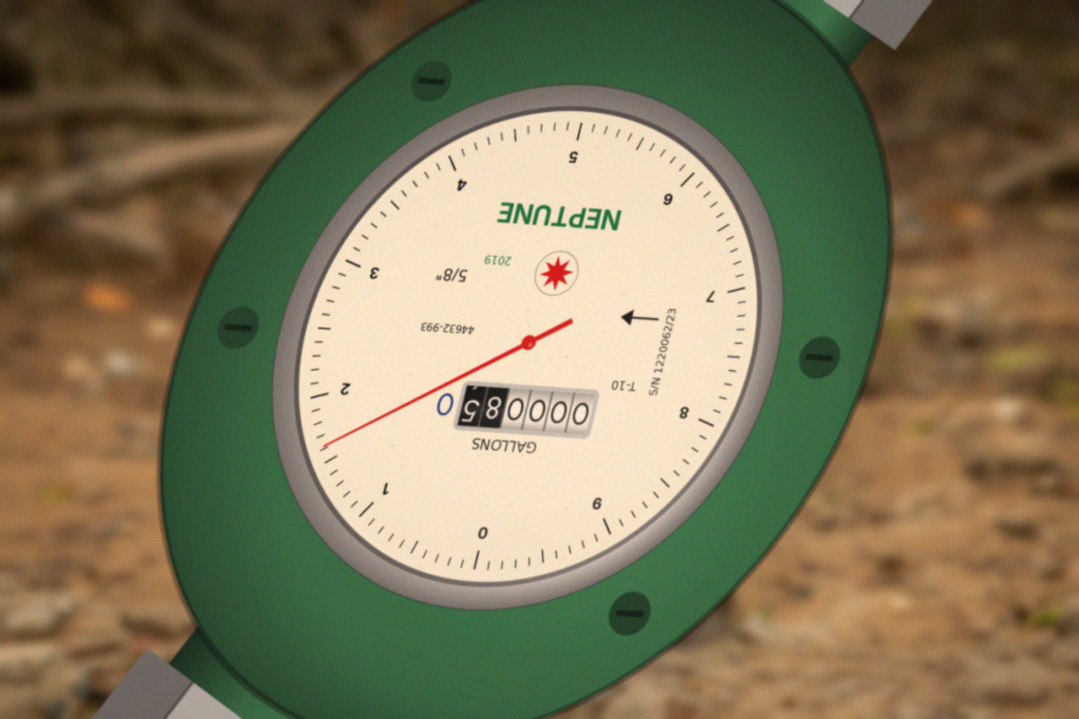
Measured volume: 851.6 gal
